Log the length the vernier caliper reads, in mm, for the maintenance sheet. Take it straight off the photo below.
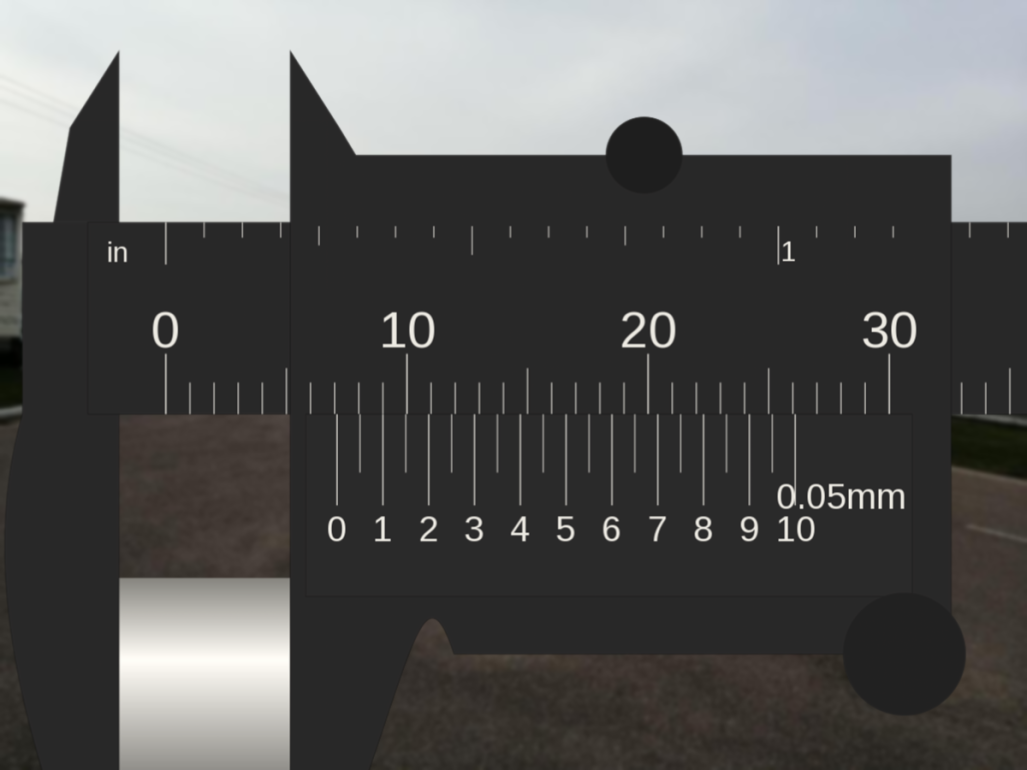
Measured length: 7.10 mm
